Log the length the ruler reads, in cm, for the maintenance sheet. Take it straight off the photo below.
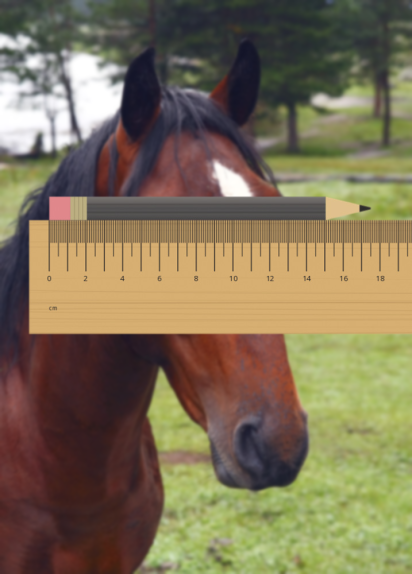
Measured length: 17.5 cm
